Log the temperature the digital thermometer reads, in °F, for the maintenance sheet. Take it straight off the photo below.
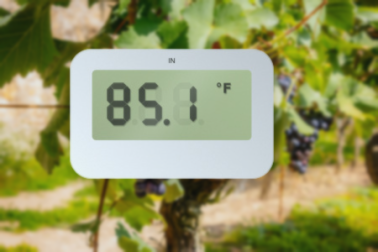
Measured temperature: 85.1 °F
